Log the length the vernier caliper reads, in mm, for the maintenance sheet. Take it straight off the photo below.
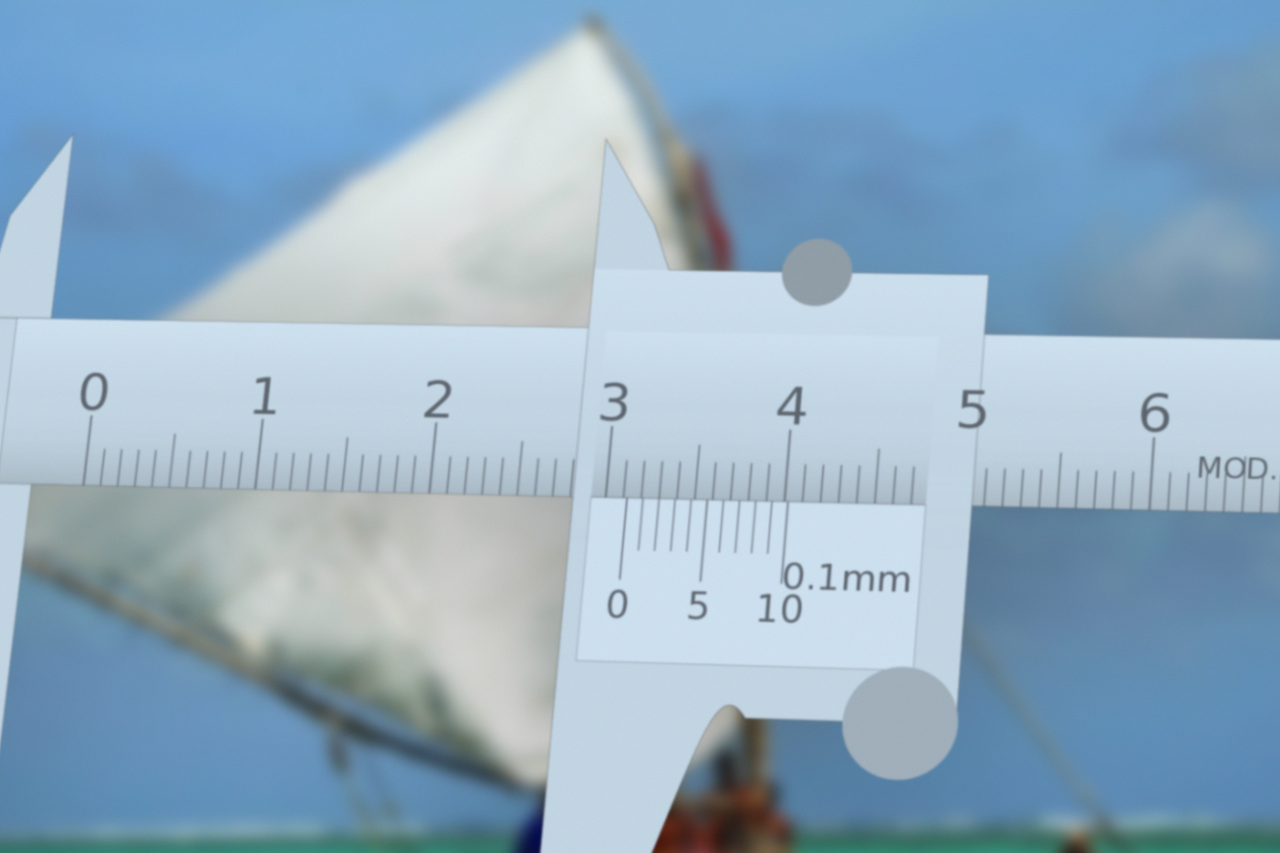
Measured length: 31.2 mm
